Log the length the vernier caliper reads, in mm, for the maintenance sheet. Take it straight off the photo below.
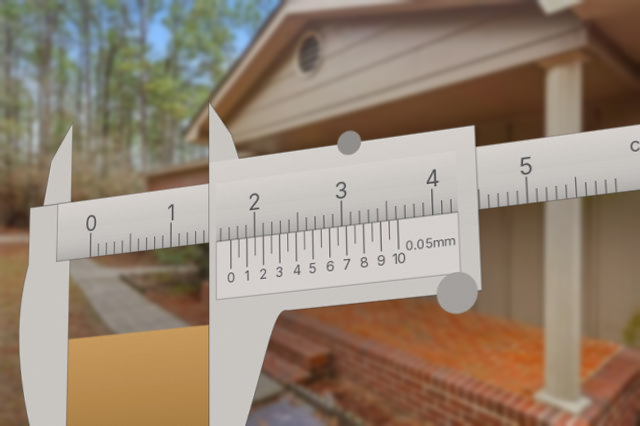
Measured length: 17.2 mm
